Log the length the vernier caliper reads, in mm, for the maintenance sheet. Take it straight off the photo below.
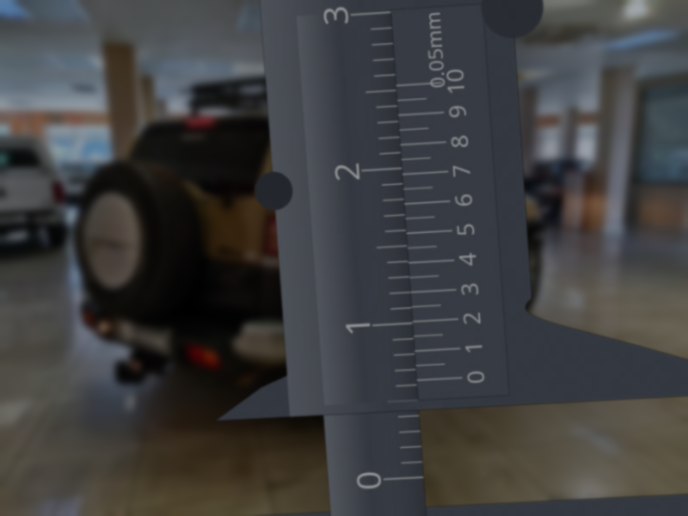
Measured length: 6.3 mm
